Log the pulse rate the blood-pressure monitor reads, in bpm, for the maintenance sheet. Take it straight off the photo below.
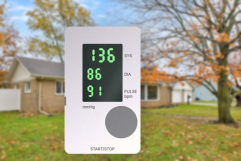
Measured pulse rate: 91 bpm
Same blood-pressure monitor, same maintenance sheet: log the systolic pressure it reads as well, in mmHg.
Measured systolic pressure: 136 mmHg
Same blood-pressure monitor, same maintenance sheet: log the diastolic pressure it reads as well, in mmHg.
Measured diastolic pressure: 86 mmHg
